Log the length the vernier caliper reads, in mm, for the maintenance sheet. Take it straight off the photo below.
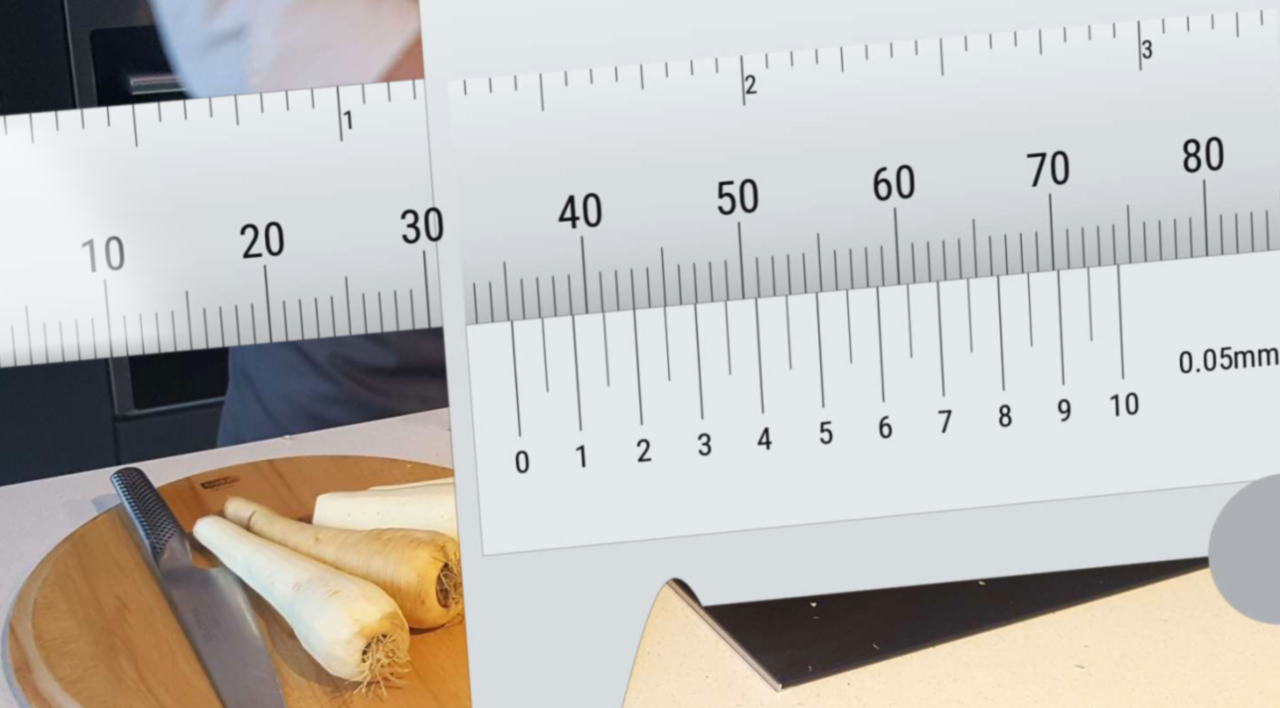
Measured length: 35.2 mm
